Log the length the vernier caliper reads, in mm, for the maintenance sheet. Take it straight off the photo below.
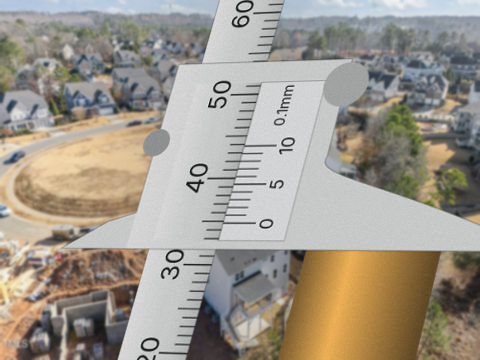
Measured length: 34.8 mm
